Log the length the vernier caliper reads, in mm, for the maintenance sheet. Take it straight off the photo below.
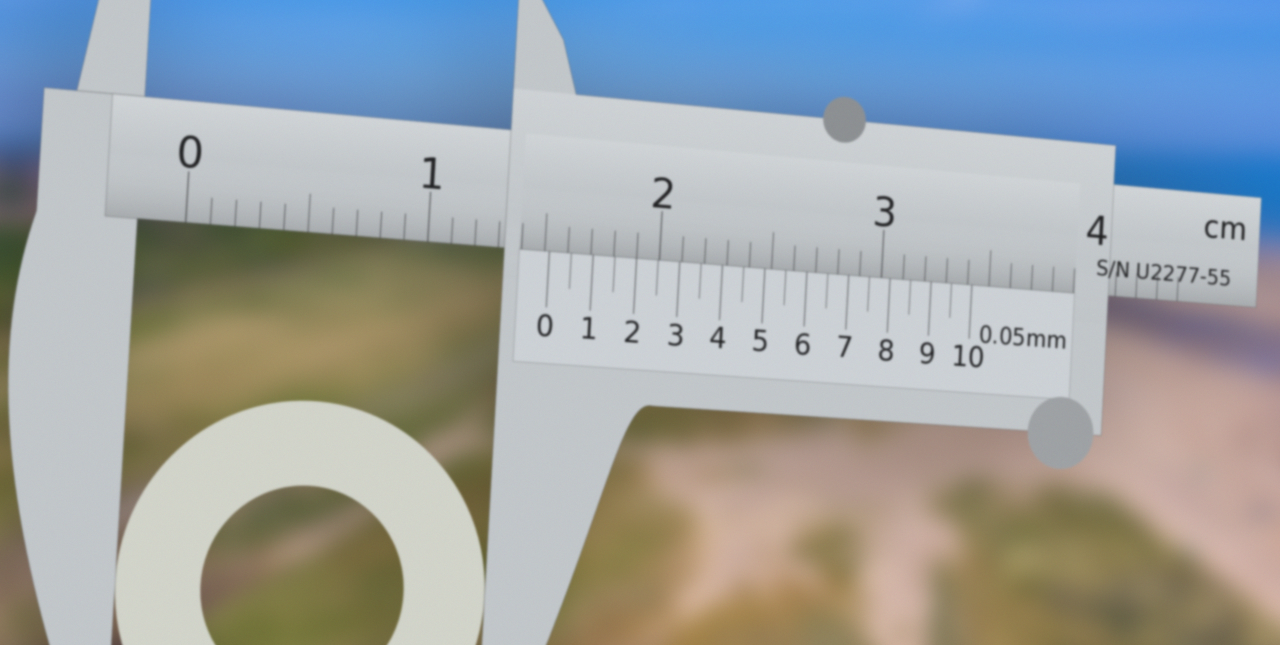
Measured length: 15.2 mm
